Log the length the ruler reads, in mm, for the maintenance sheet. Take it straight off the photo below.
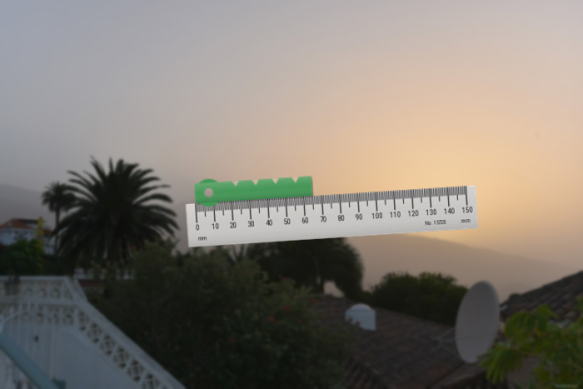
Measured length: 65 mm
